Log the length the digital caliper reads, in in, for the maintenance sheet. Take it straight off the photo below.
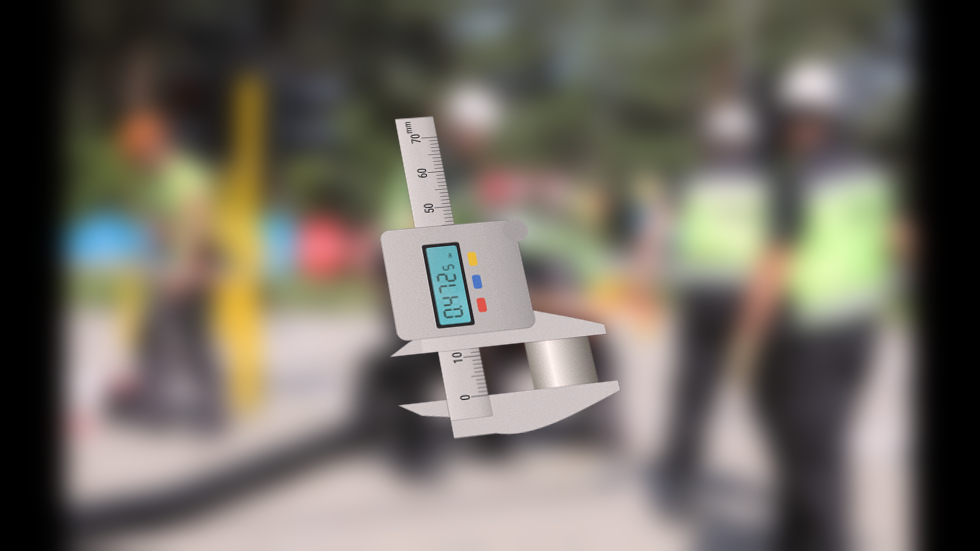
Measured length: 0.4725 in
